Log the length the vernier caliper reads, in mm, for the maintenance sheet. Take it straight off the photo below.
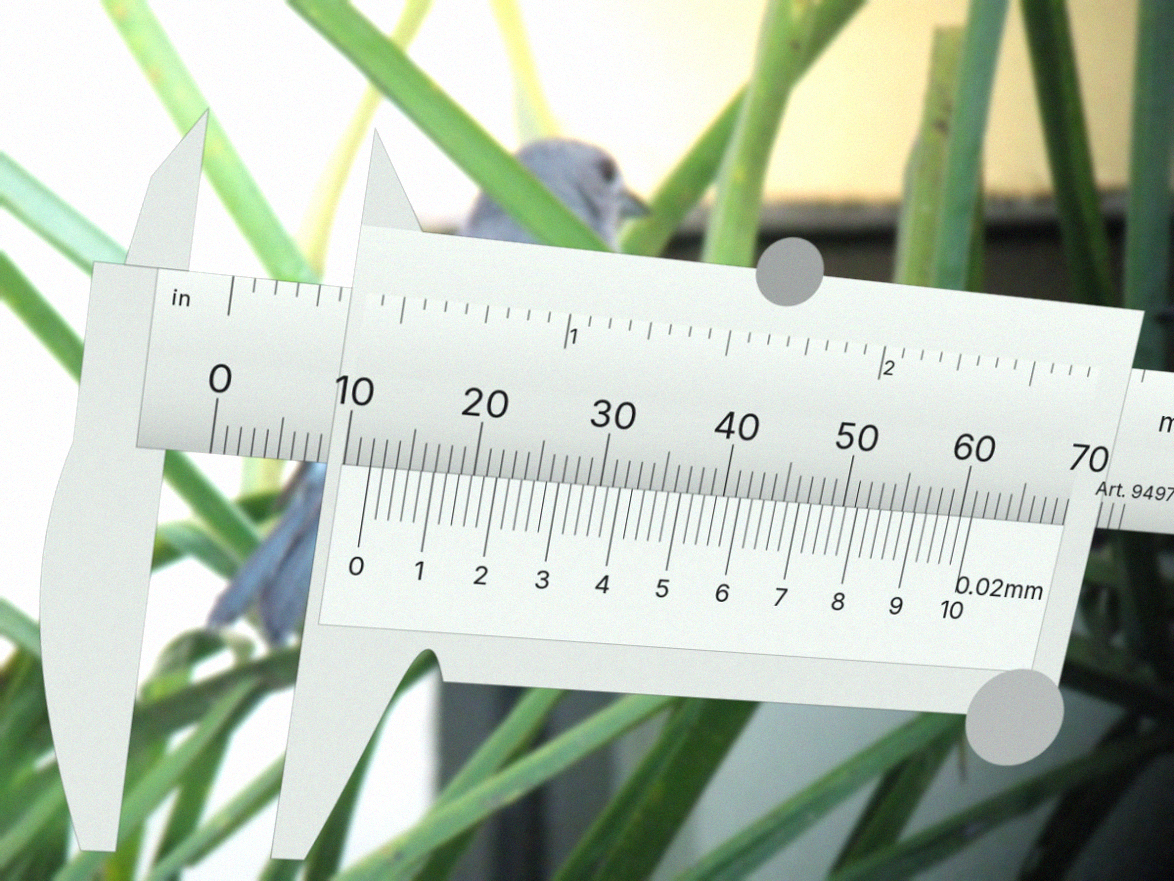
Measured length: 12.0 mm
